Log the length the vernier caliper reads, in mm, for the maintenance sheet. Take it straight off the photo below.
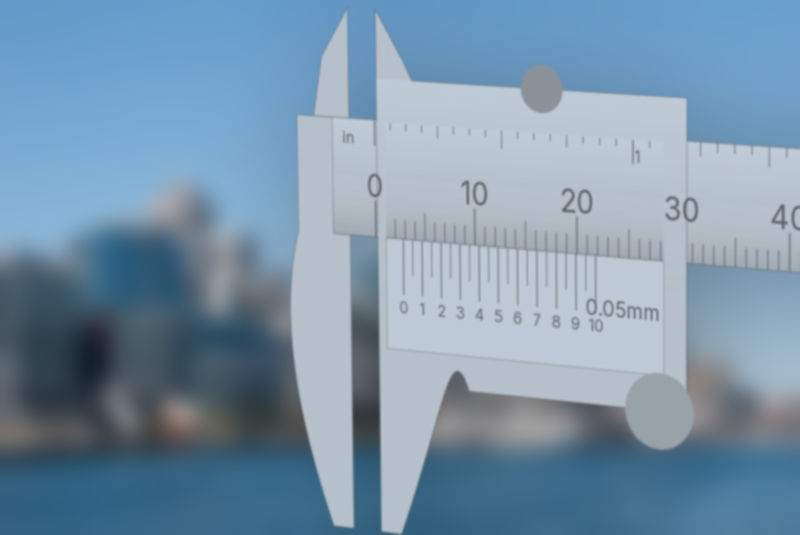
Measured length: 2.8 mm
